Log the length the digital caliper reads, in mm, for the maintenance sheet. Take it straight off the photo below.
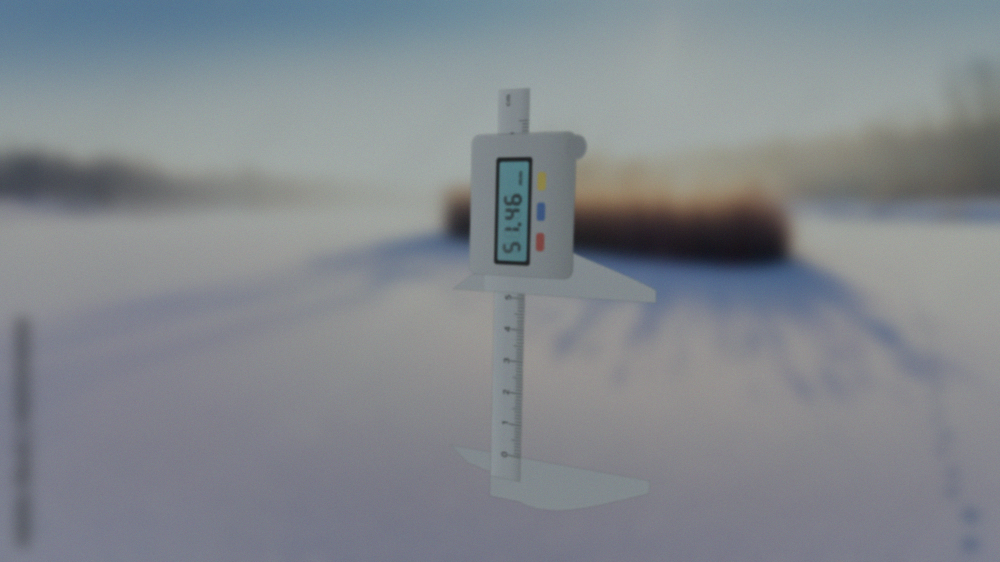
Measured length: 51.46 mm
